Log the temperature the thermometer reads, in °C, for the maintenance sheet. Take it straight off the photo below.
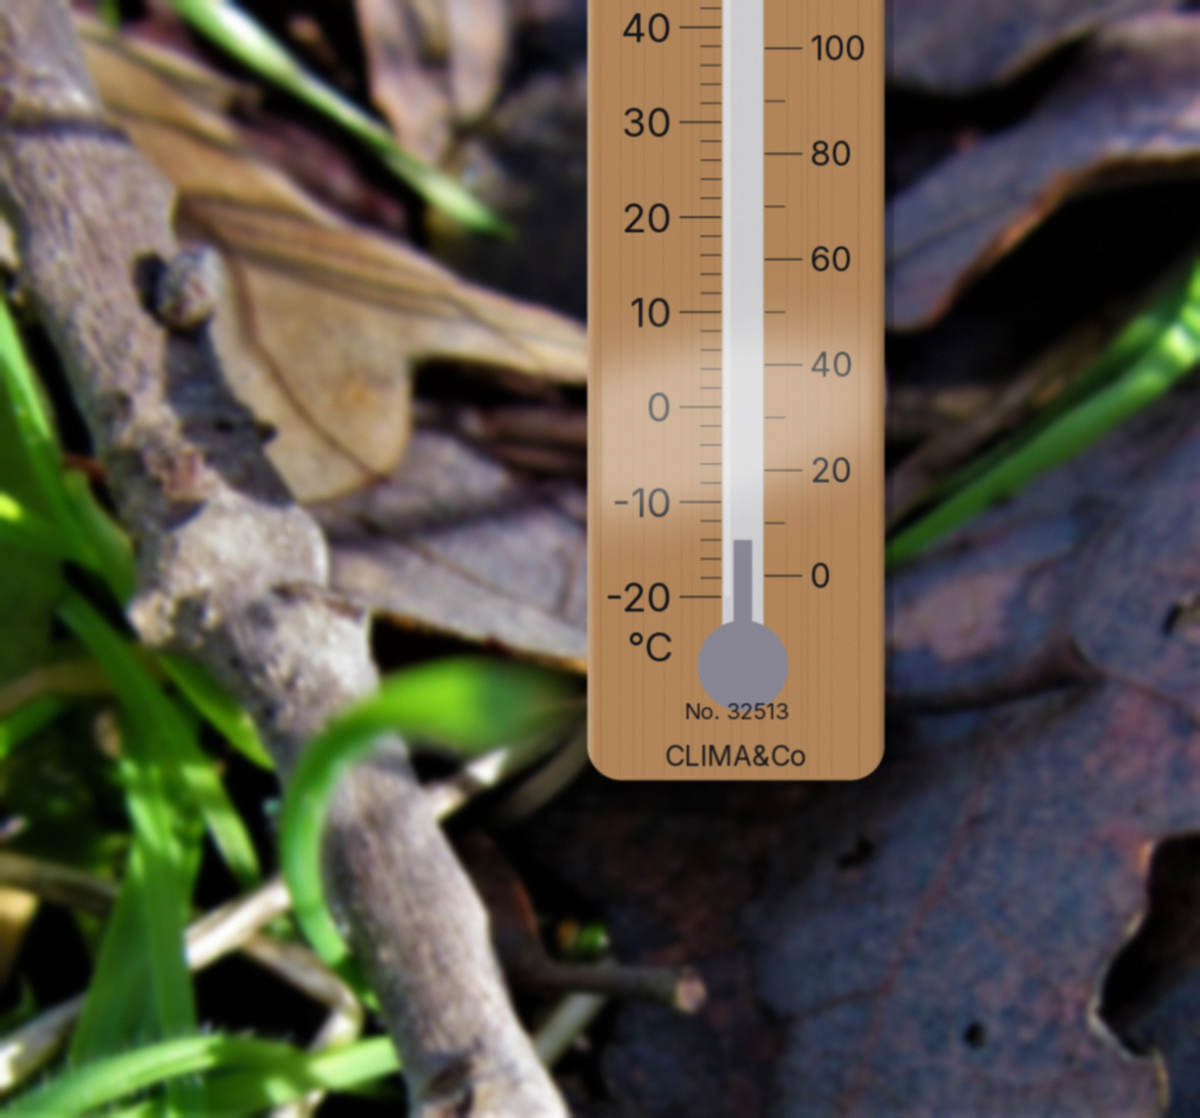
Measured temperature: -14 °C
